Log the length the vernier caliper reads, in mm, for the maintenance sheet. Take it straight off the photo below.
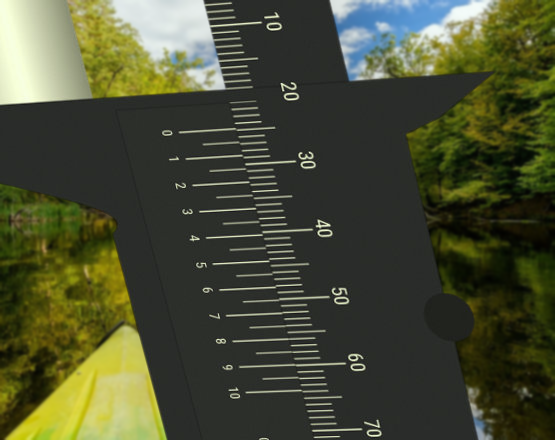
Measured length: 24.8 mm
